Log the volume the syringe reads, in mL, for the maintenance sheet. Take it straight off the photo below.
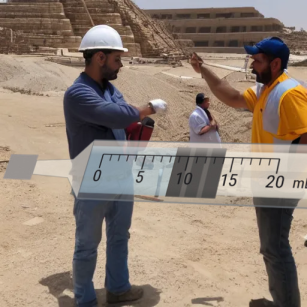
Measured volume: 8.5 mL
